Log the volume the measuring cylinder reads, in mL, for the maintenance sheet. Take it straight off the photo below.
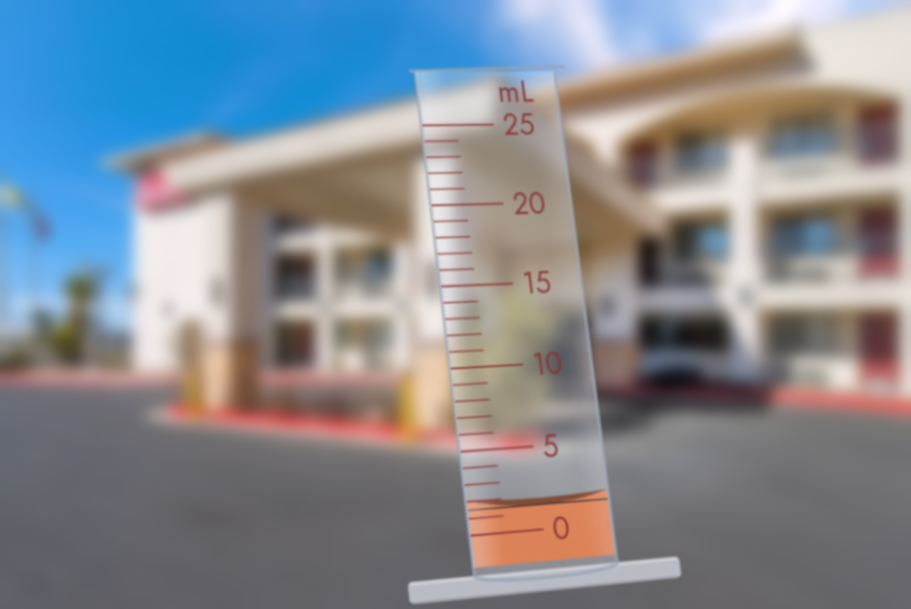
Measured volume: 1.5 mL
